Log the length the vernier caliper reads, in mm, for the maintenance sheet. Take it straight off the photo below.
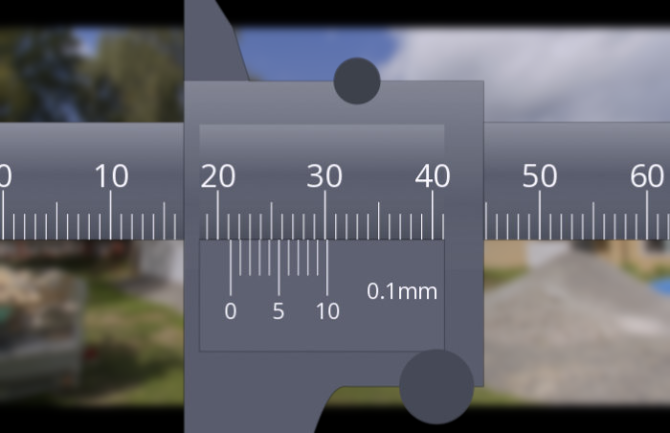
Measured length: 21.2 mm
